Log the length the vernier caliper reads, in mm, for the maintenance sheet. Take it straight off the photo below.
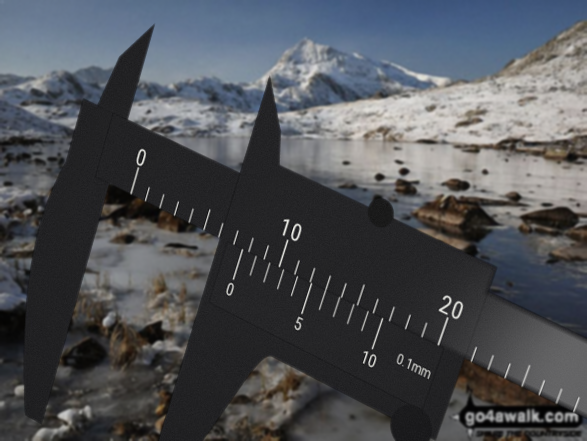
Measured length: 7.6 mm
